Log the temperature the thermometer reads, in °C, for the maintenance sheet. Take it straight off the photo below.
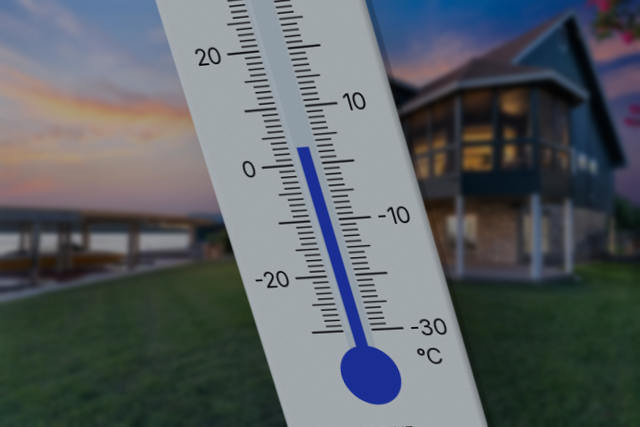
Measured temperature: 3 °C
